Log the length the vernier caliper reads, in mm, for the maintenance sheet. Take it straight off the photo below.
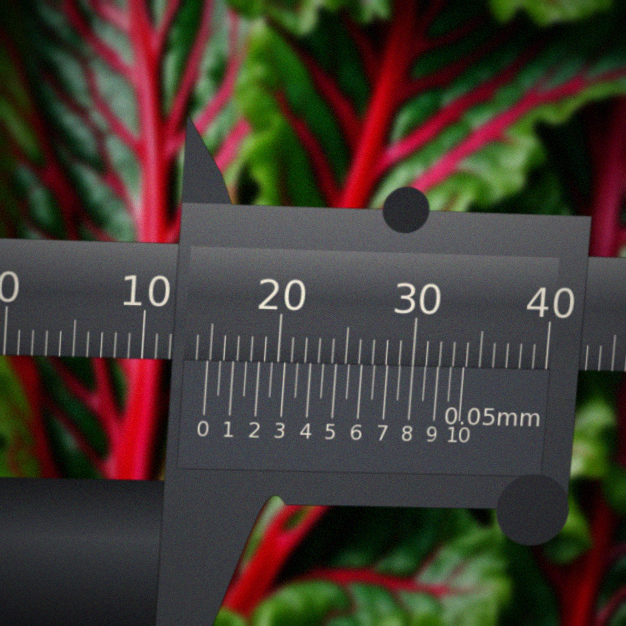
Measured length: 14.8 mm
